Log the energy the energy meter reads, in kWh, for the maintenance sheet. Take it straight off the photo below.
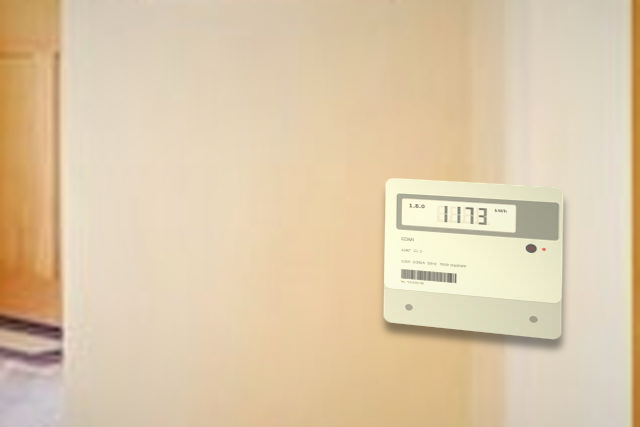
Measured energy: 1173 kWh
